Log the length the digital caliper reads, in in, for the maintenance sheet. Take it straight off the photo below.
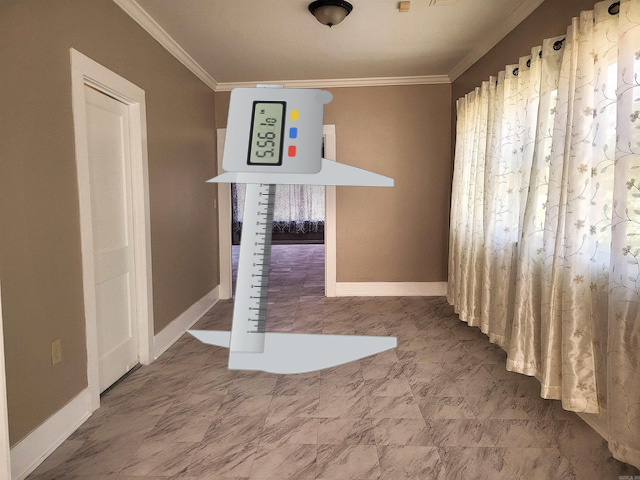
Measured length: 5.5610 in
